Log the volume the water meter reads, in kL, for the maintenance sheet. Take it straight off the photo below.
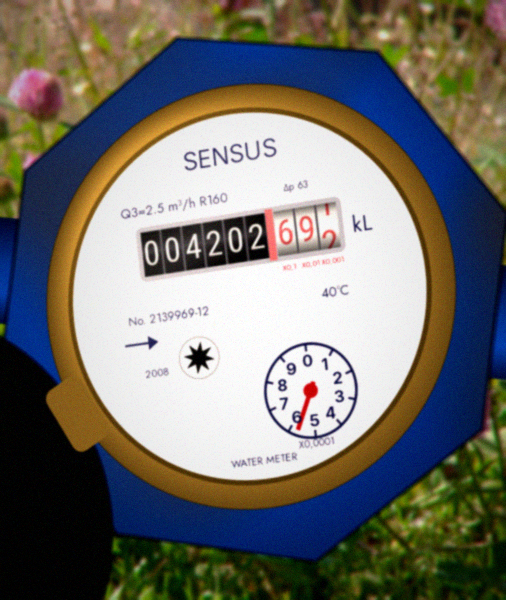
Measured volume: 4202.6915 kL
